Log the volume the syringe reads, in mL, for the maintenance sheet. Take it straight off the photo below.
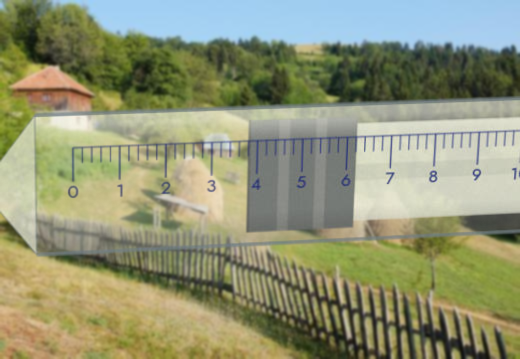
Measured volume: 3.8 mL
